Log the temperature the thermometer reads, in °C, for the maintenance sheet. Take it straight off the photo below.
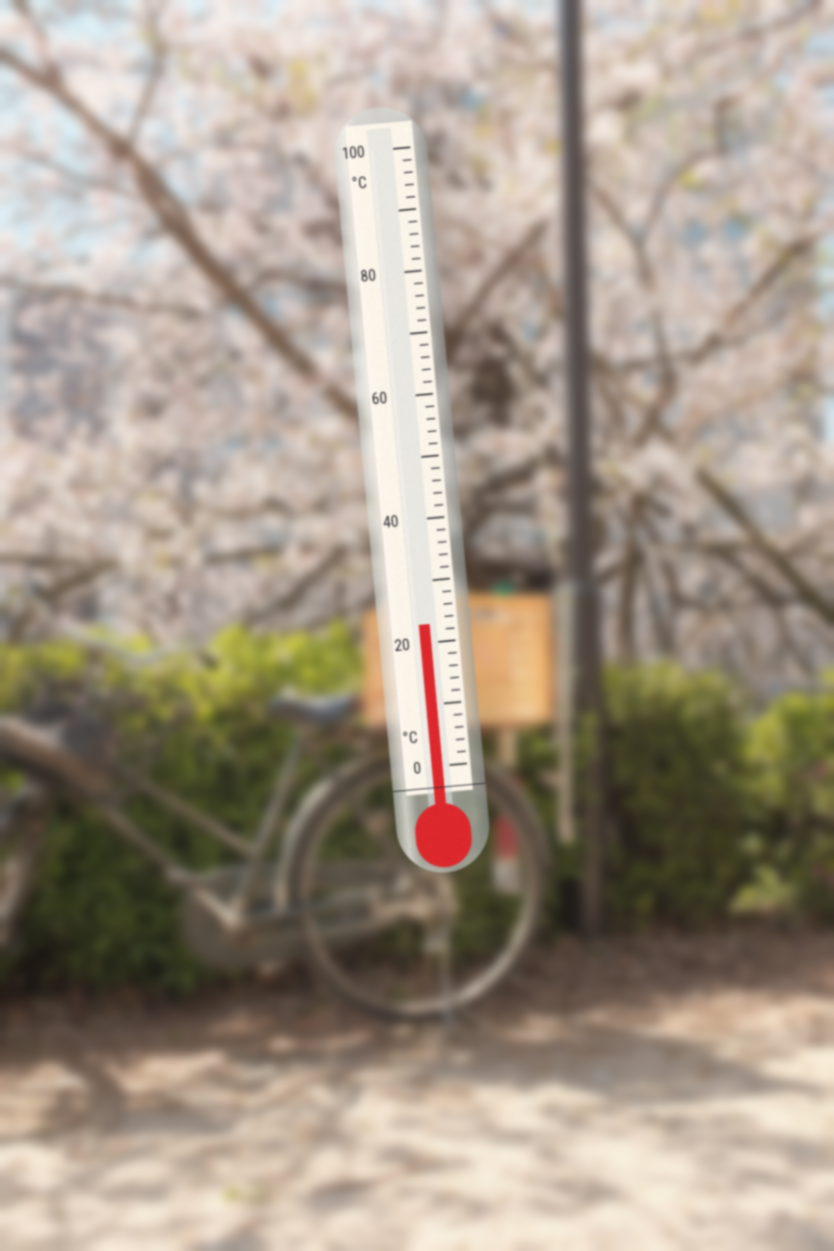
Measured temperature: 23 °C
